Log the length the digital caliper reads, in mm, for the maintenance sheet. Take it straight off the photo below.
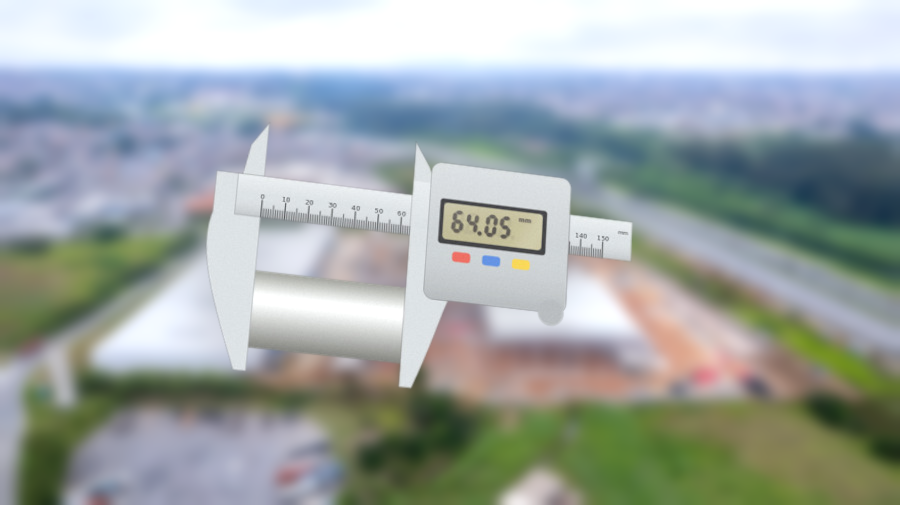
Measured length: 64.05 mm
